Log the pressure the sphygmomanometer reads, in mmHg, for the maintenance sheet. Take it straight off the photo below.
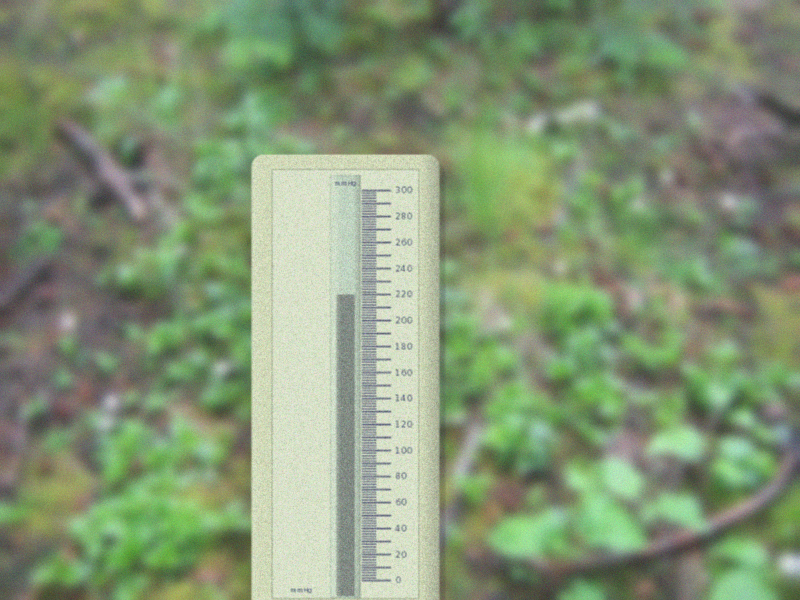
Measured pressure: 220 mmHg
